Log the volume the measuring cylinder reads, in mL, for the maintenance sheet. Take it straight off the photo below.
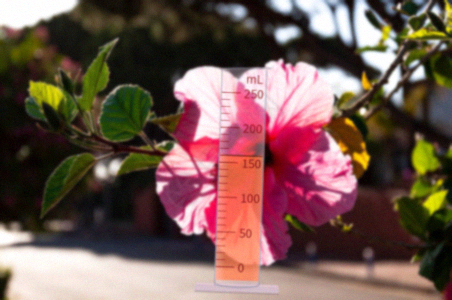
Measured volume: 160 mL
